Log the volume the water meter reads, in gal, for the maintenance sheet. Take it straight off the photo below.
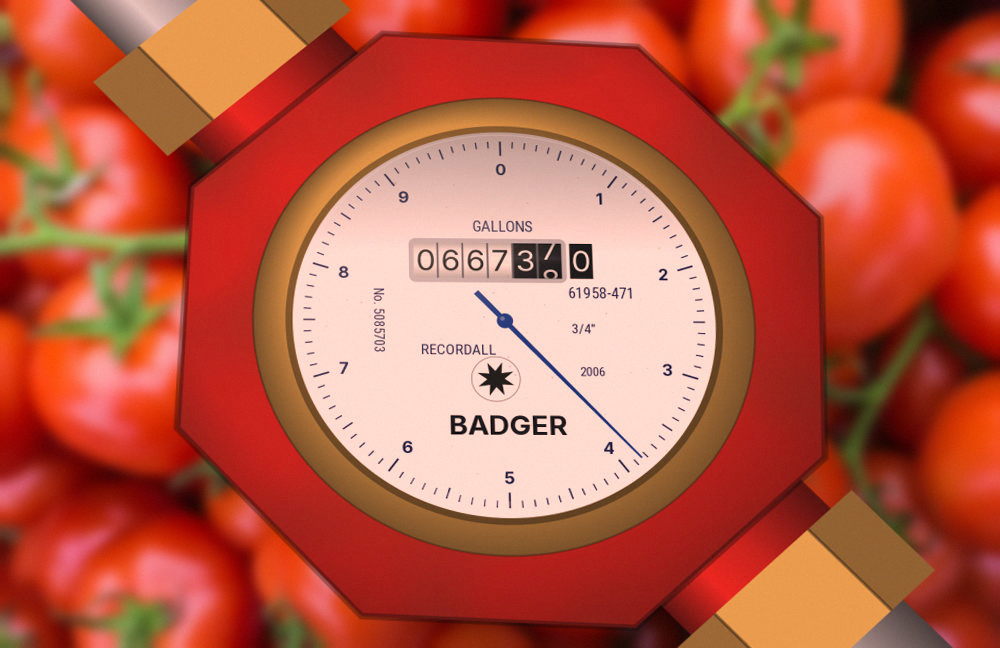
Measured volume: 667373.8 gal
